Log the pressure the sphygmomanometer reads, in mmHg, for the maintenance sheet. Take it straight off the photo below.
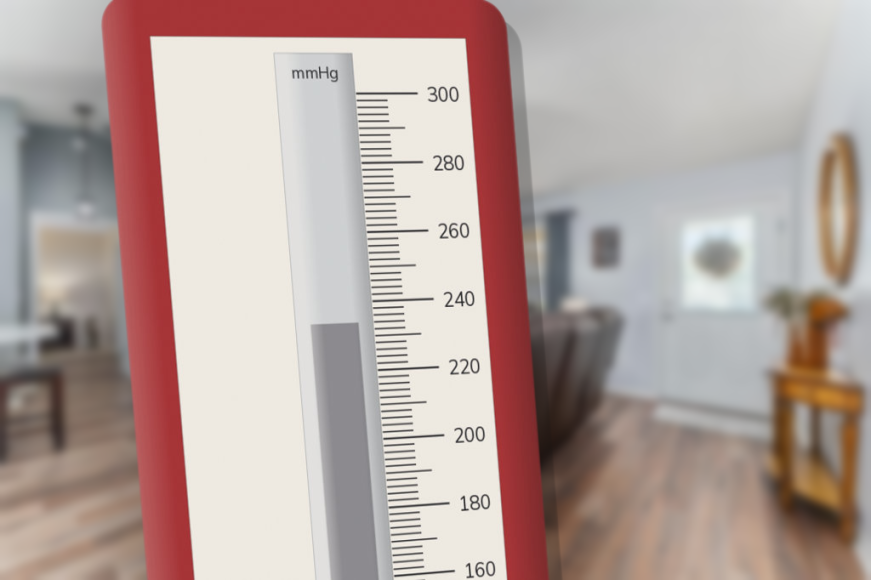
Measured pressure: 234 mmHg
